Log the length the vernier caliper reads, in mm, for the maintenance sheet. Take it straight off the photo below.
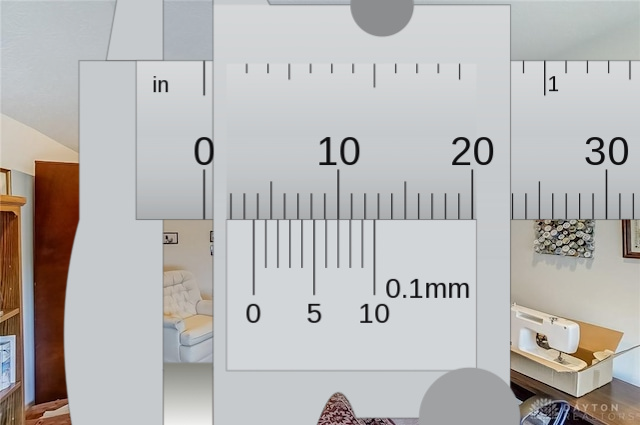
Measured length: 3.7 mm
